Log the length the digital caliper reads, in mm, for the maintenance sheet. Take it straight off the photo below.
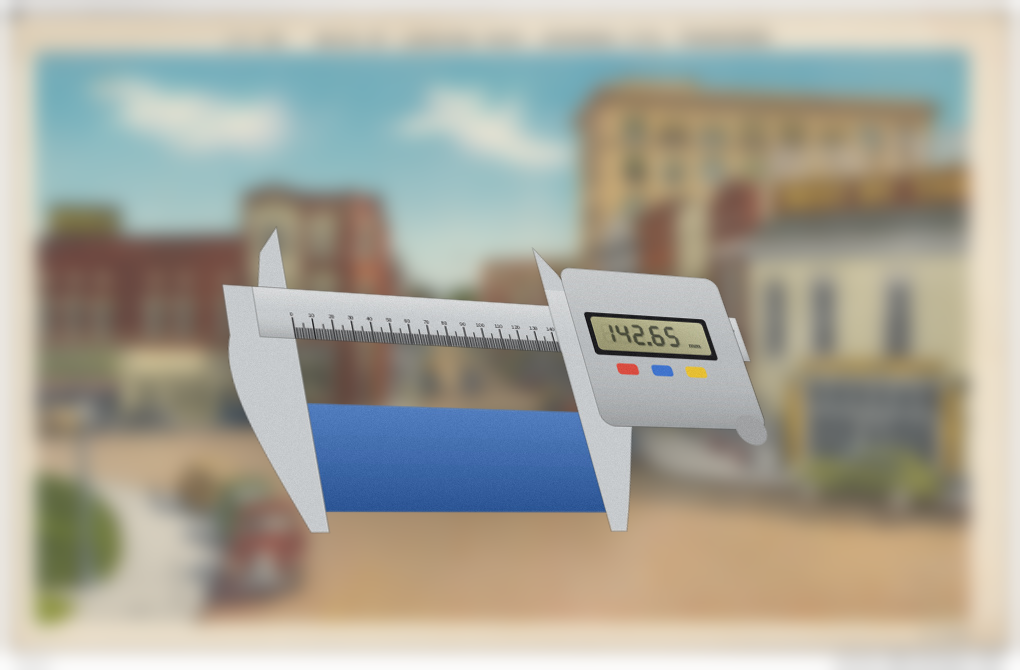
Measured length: 142.65 mm
